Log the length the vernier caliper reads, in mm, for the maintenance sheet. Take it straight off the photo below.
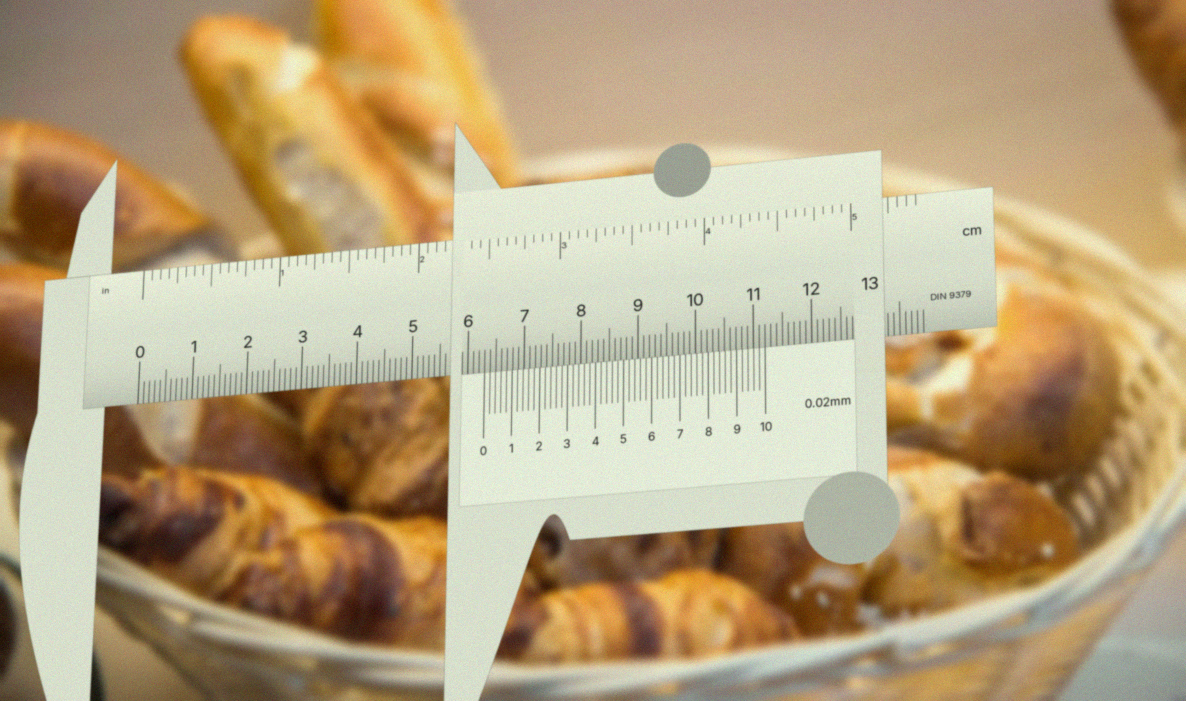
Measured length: 63.0 mm
